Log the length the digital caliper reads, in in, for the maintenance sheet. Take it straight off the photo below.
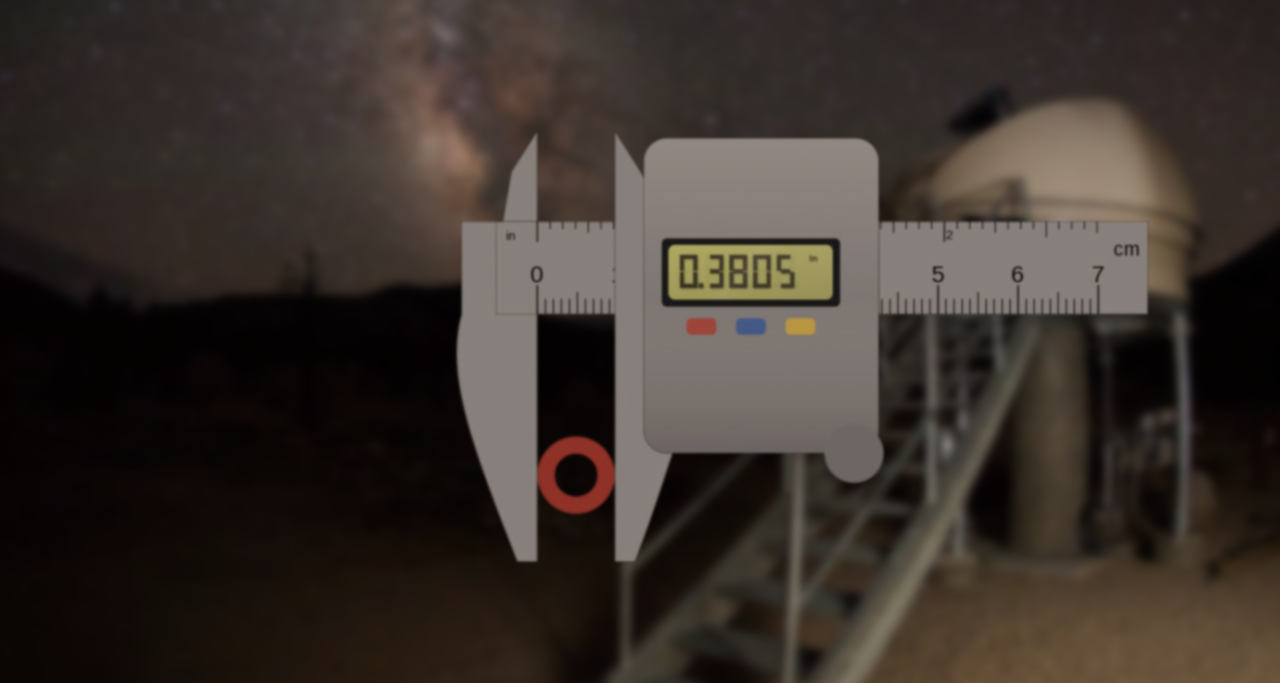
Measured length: 0.3805 in
